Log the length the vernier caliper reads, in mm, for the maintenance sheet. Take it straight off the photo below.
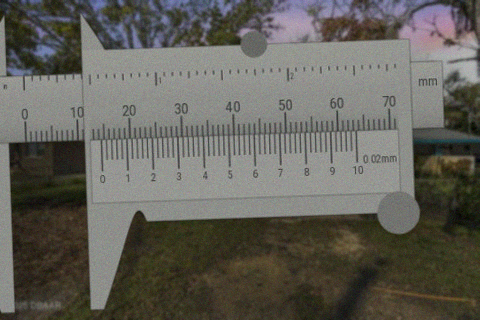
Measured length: 14.5 mm
